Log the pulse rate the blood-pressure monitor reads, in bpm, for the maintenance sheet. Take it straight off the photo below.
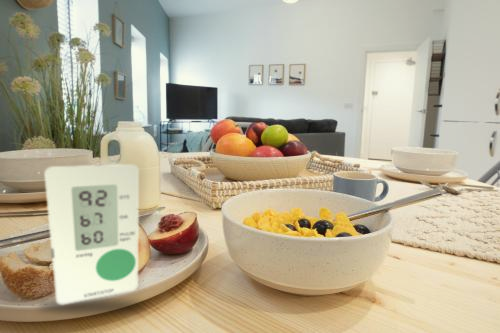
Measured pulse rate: 60 bpm
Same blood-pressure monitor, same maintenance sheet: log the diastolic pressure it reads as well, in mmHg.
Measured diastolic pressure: 67 mmHg
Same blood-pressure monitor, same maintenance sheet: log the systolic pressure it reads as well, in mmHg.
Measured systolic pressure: 92 mmHg
